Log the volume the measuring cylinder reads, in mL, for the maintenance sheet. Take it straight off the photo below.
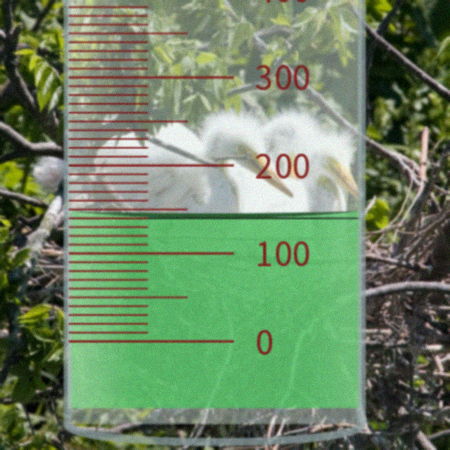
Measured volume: 140 mL
